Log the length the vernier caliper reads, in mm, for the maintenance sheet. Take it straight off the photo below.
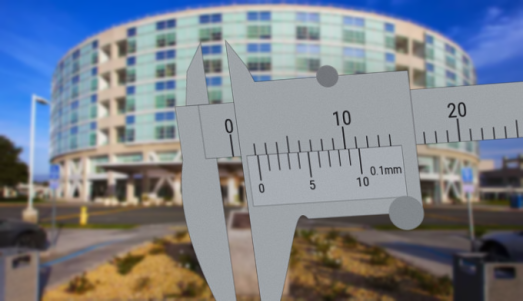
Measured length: 2.2 mm
